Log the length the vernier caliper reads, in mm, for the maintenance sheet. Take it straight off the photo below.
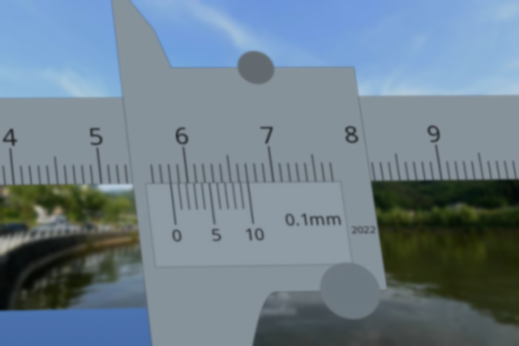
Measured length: 58.0 mm
